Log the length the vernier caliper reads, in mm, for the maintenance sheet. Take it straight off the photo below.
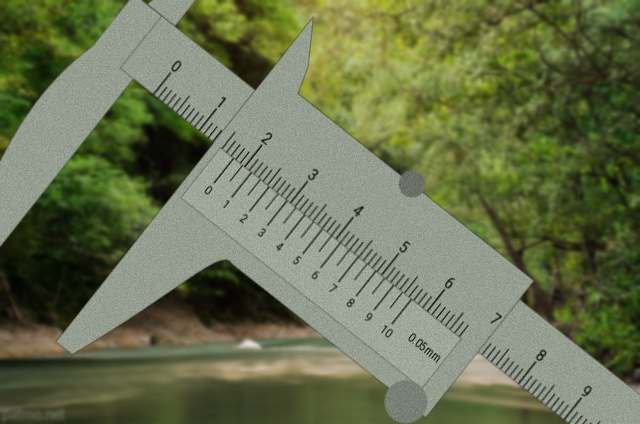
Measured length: 17.6 mm
